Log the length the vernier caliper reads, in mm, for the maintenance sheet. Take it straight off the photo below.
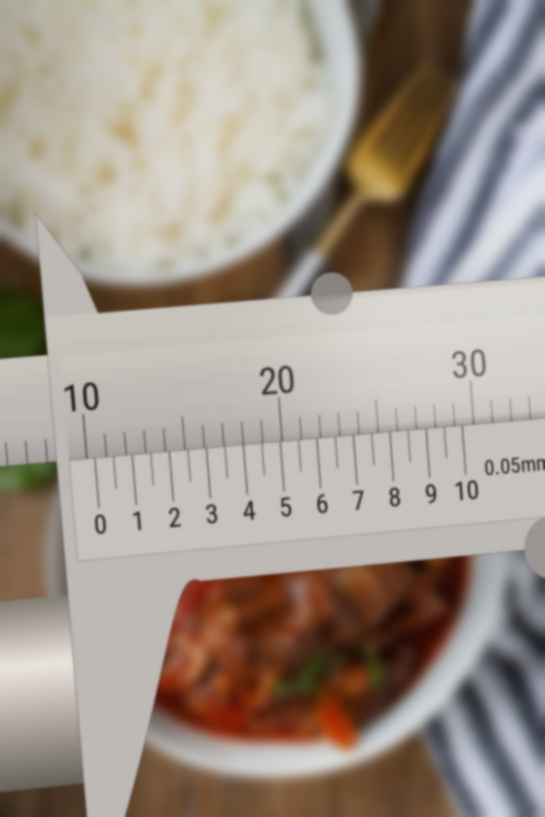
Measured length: 10.4 mm
